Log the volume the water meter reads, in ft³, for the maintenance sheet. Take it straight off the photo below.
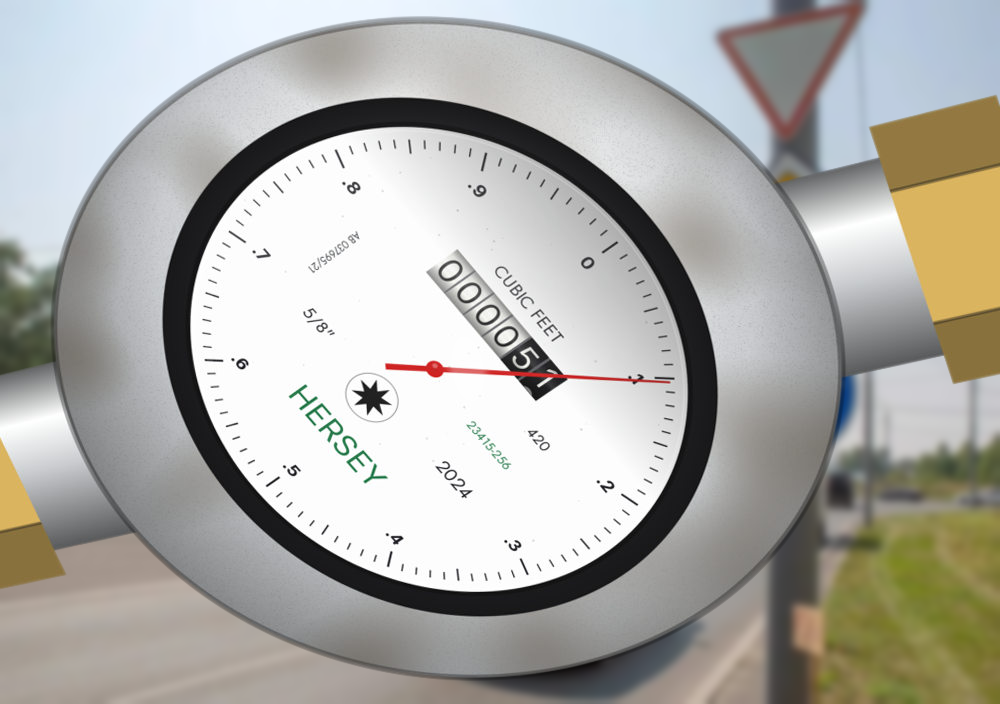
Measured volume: 51.10 ft³
